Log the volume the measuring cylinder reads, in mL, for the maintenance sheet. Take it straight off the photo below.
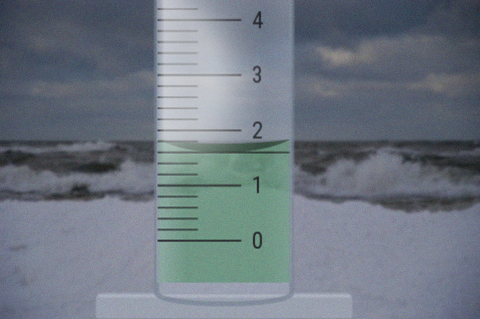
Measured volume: 1.6 mL
